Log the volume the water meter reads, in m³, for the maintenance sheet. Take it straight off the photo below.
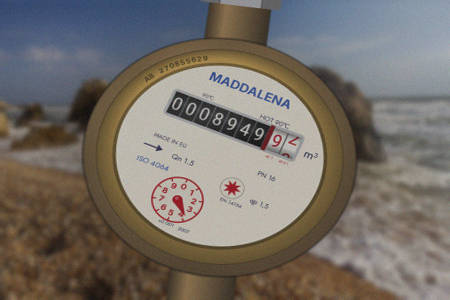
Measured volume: 8949.923 m³
